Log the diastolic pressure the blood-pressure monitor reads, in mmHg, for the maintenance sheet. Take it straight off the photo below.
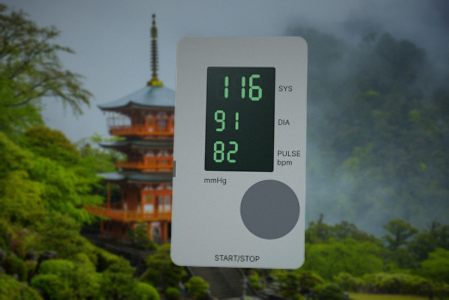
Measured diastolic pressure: 91 mmHg
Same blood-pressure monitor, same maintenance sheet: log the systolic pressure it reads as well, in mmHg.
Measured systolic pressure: 116 mmHg
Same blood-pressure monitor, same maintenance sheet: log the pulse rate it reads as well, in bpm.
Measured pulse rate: 82 bpm
